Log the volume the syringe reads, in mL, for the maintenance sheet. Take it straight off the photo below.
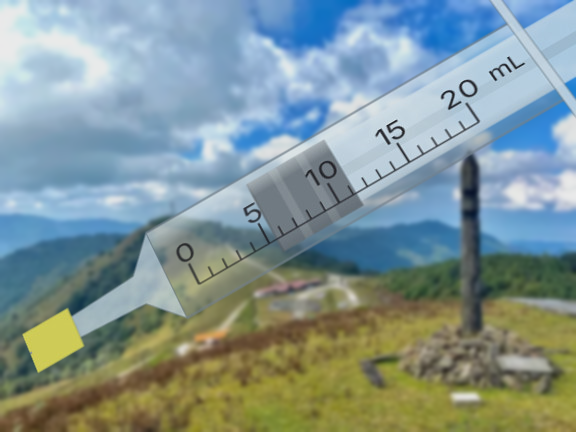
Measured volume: 5.5 mL
